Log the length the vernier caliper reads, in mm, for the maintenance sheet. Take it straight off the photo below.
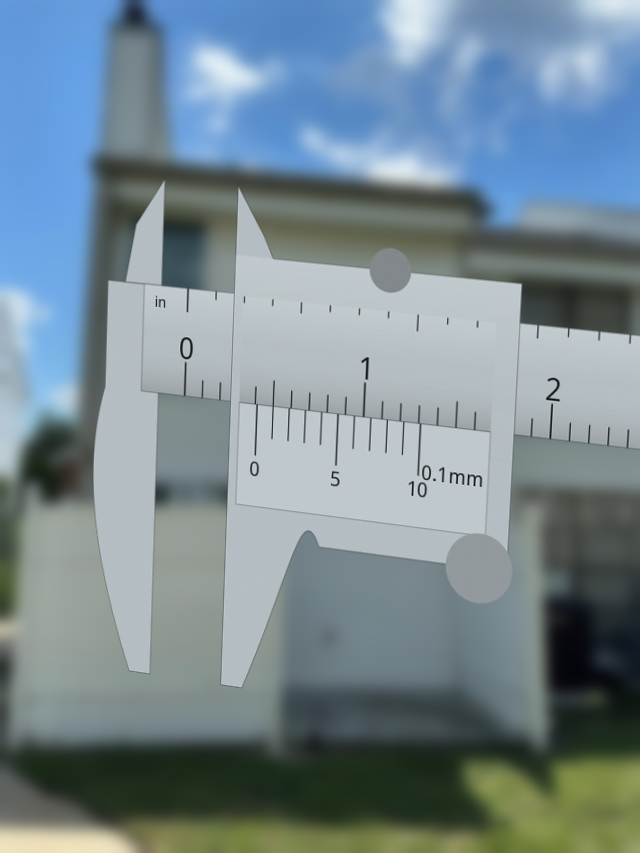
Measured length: 4.1 mm
